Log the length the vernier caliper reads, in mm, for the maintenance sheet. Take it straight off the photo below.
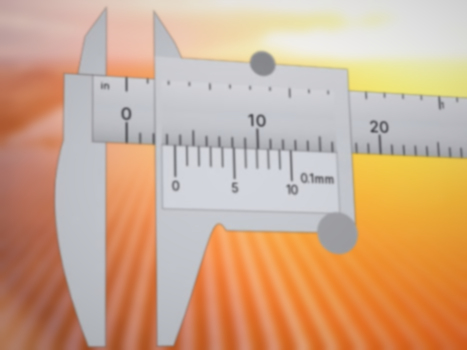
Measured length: 3.6 mm
